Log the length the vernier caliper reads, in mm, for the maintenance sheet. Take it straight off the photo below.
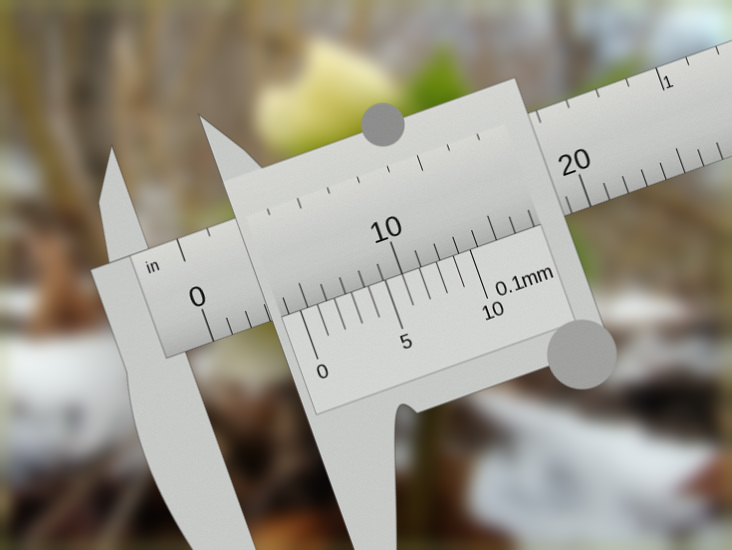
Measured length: 4.6 mm
